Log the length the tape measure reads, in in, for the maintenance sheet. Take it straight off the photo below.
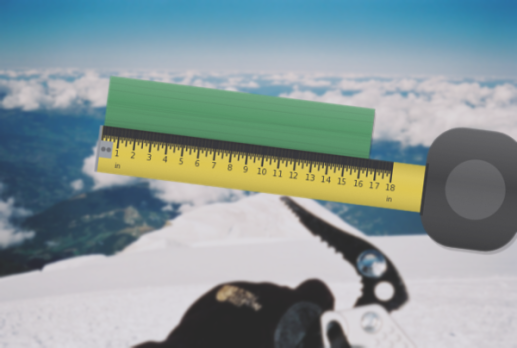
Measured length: 16.5 in
